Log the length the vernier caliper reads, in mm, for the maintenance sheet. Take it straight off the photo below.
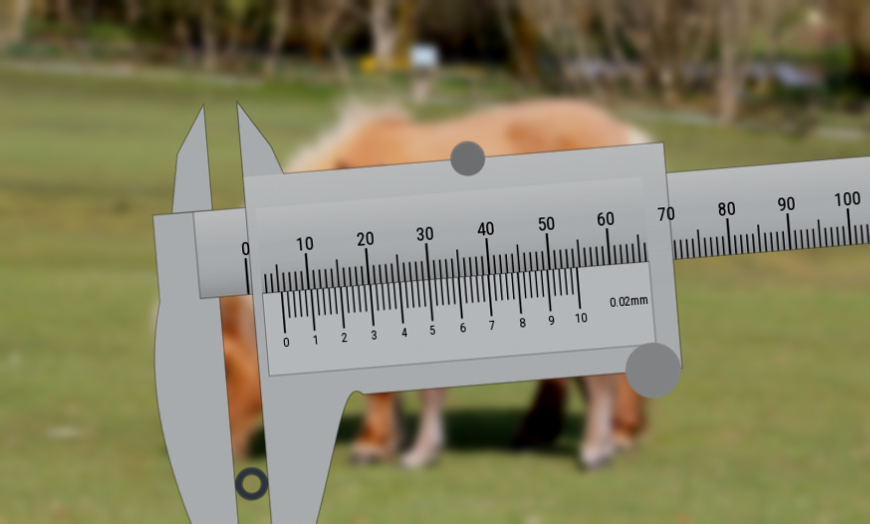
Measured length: 5.5 mm
